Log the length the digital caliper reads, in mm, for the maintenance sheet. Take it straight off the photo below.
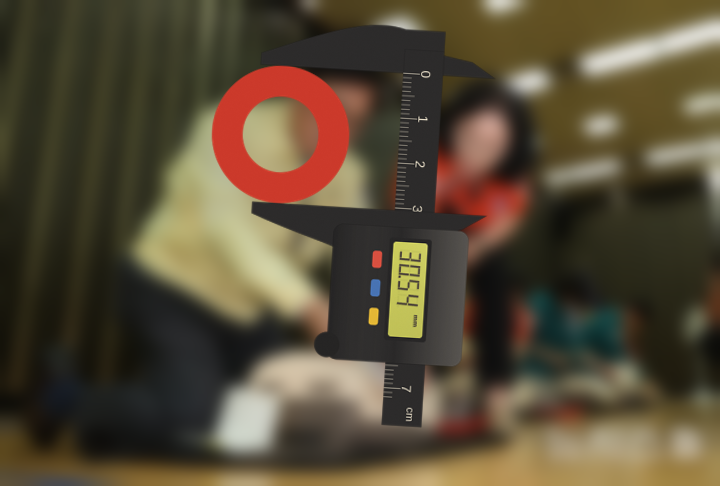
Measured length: 30.54 mm
